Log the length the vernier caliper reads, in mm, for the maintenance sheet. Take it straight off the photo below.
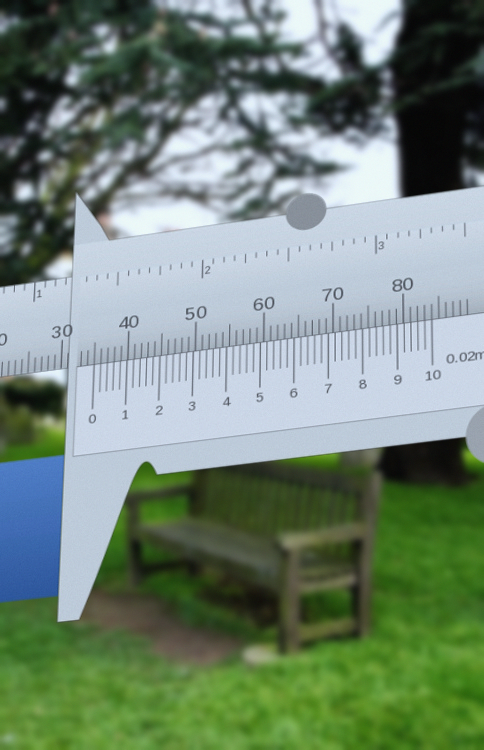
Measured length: 35.0 mm
